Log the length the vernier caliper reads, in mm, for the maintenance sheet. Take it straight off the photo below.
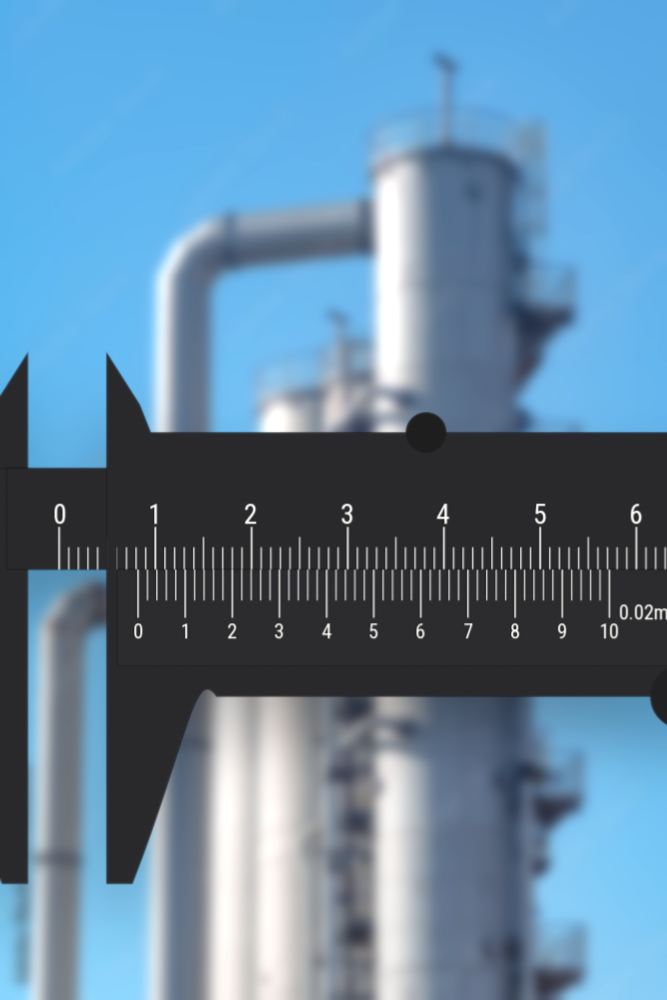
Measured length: 8.2 mm
